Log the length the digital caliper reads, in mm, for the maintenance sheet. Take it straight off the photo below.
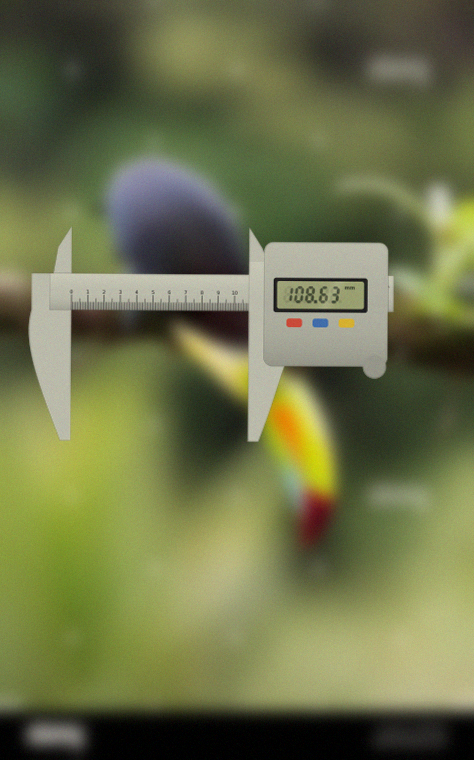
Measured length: 108.63 mm
